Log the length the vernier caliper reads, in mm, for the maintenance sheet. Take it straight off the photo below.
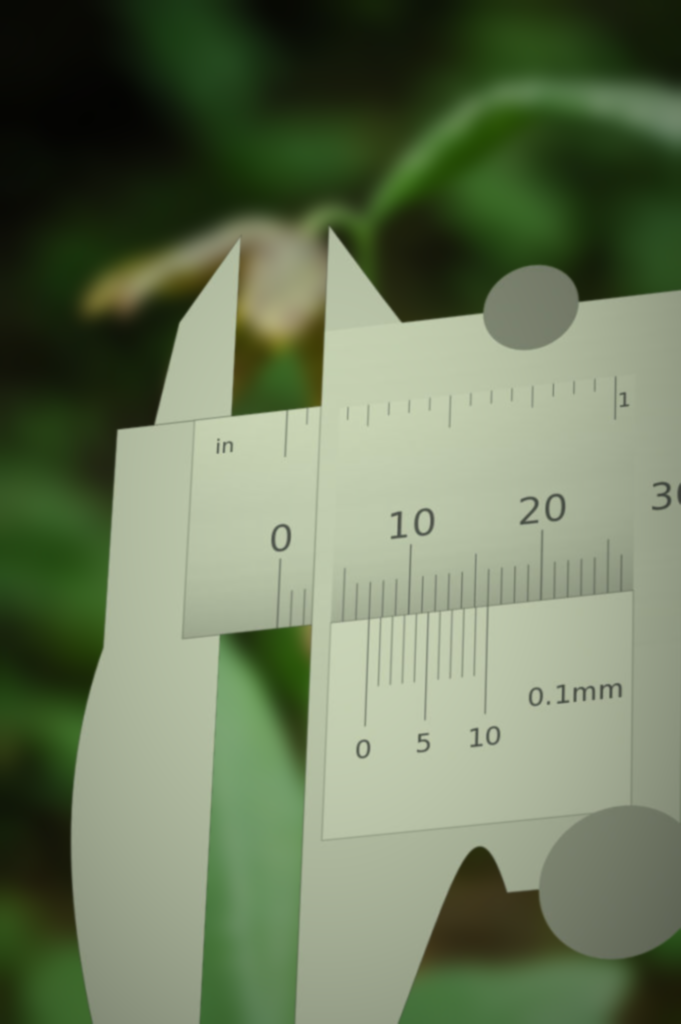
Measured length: 7.0 mm
